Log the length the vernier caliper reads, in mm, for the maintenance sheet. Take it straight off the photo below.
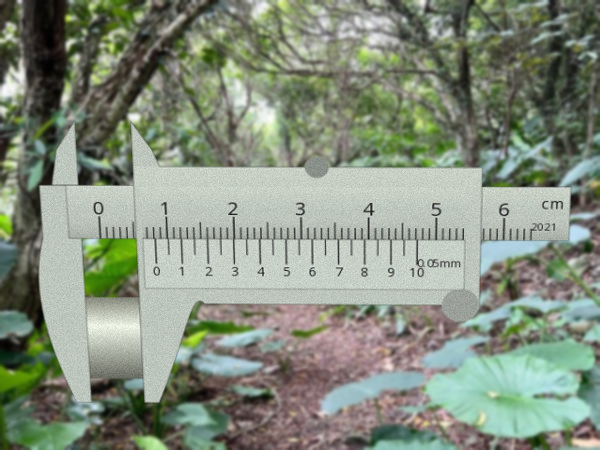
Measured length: 8.2 mm
